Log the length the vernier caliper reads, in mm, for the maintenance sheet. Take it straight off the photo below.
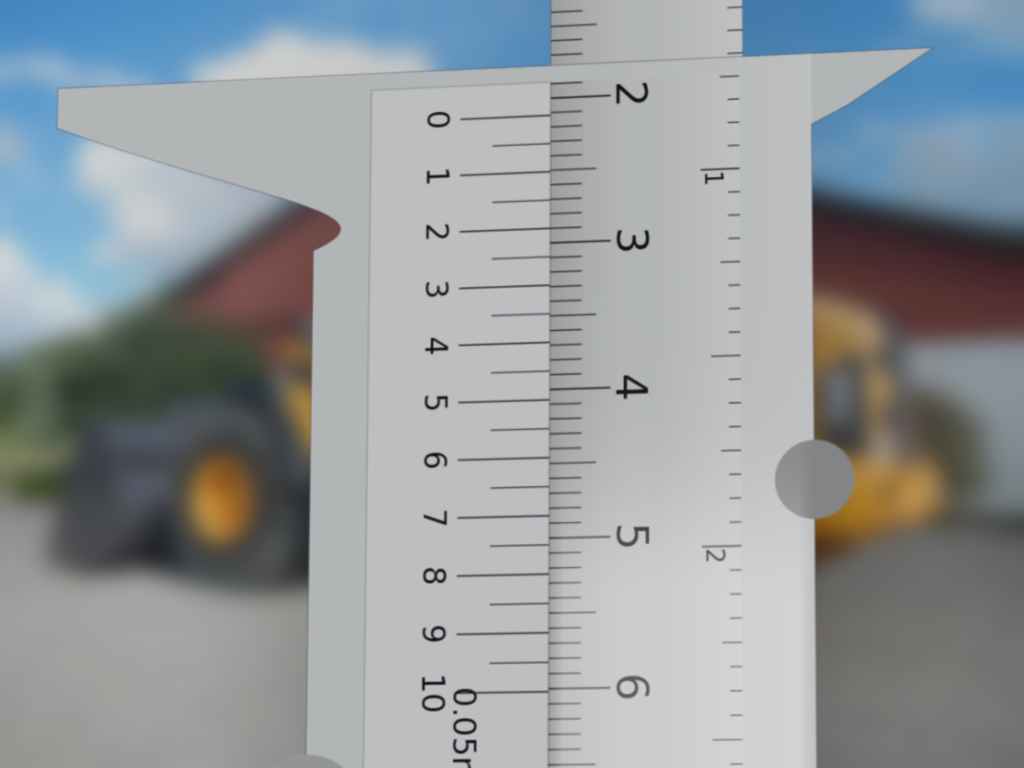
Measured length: 21.2 mm
